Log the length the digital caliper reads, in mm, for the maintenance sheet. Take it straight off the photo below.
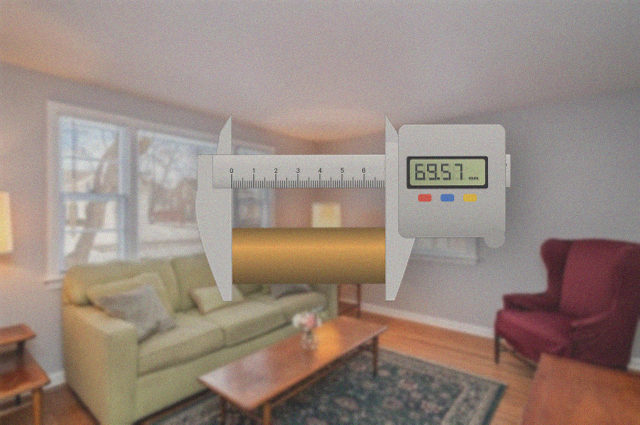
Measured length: 69.57 mm
